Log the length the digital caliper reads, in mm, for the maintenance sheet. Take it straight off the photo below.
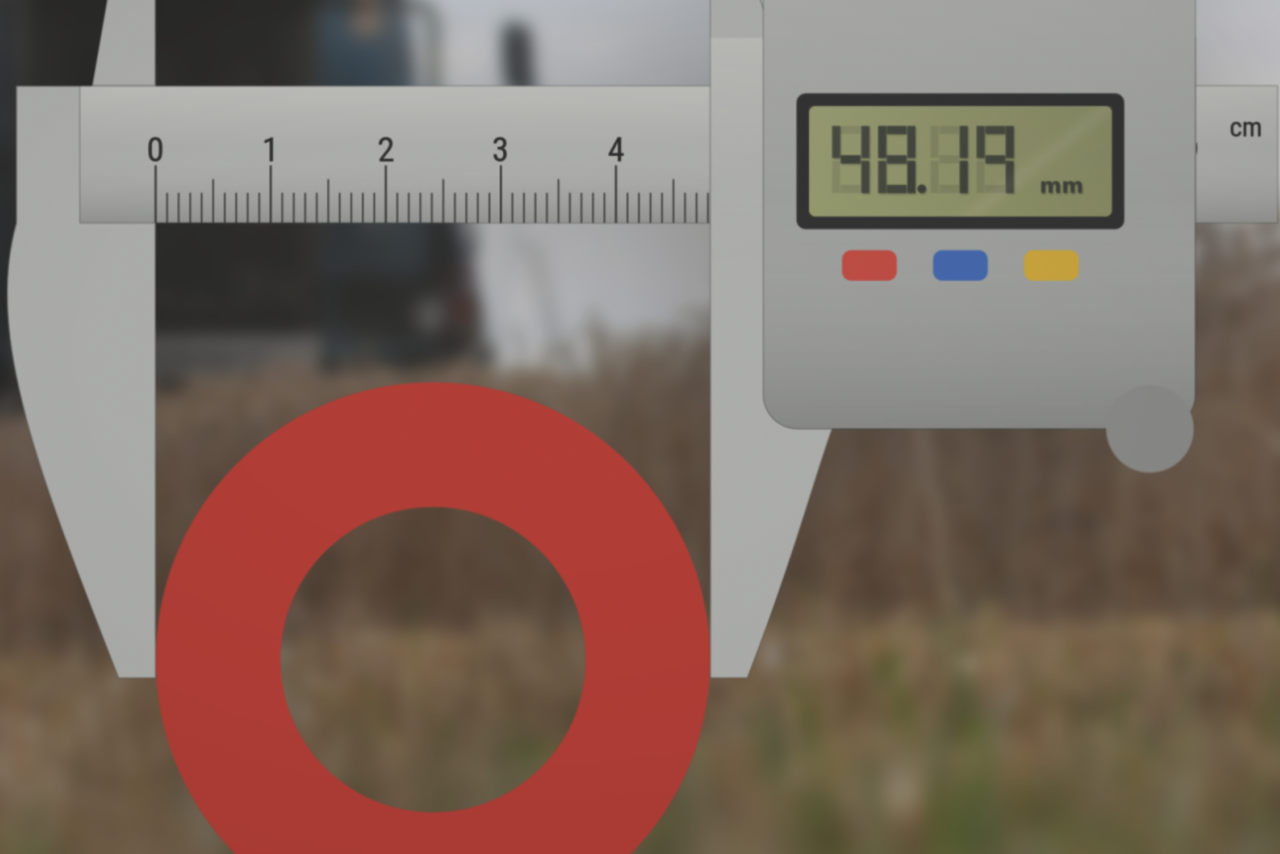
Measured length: 48.19 mm
